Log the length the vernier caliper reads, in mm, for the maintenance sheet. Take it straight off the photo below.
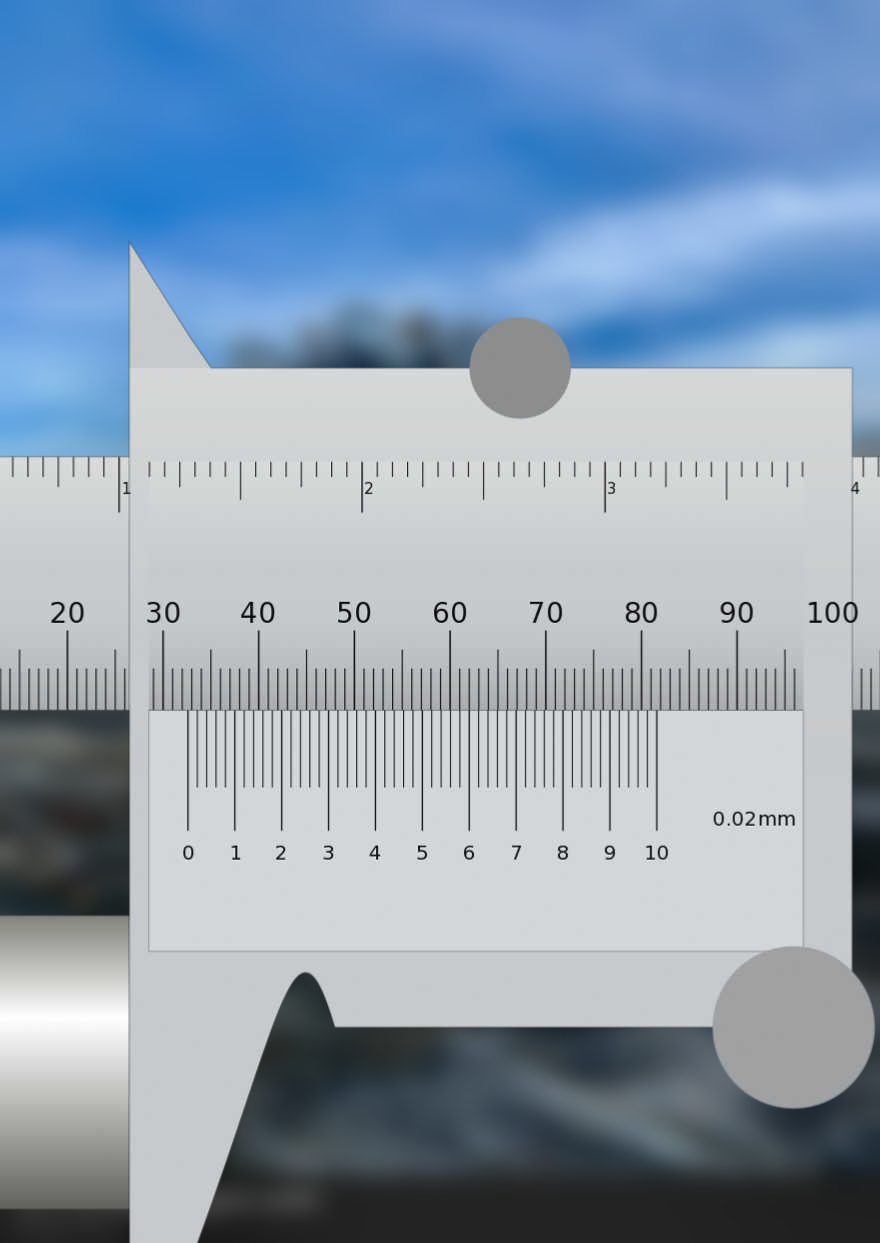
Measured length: 32.6 mm
